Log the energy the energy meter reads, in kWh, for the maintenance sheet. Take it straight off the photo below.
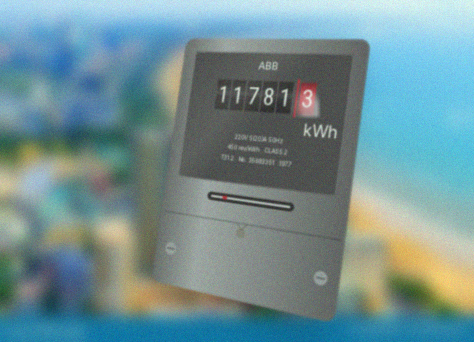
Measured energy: 11781.3 kWh
